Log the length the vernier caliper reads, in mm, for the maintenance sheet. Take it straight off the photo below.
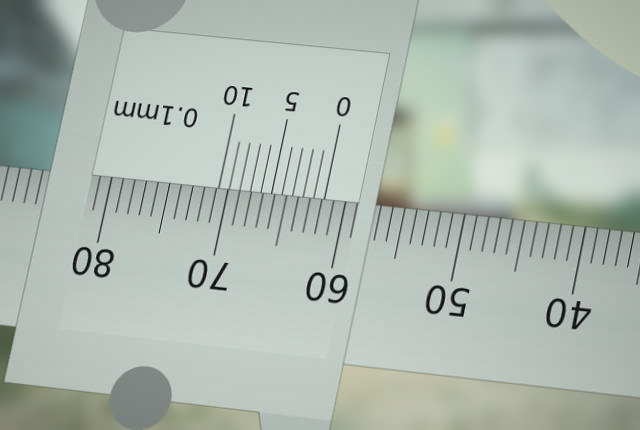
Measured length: 61.8 mm
